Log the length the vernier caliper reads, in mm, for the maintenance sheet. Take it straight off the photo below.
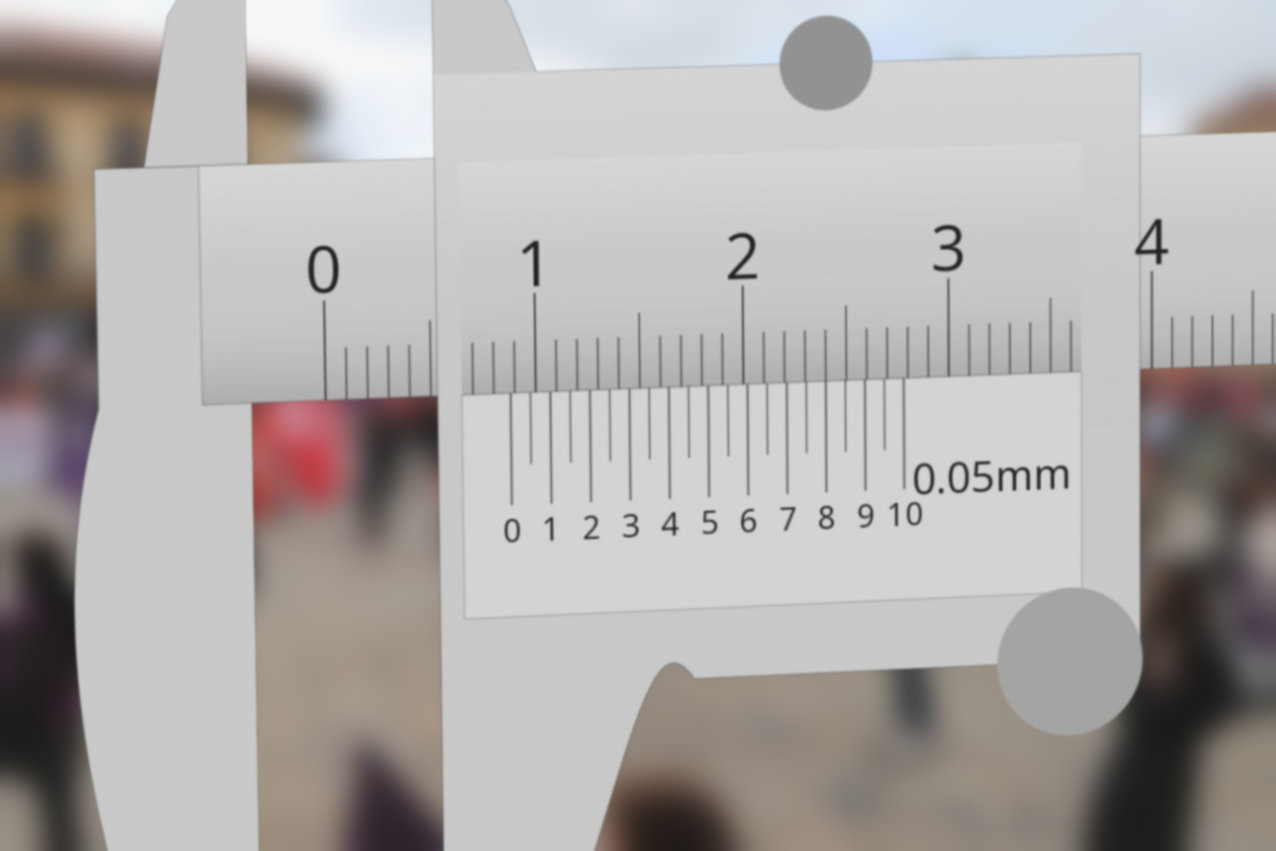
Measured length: 8.8 mm
